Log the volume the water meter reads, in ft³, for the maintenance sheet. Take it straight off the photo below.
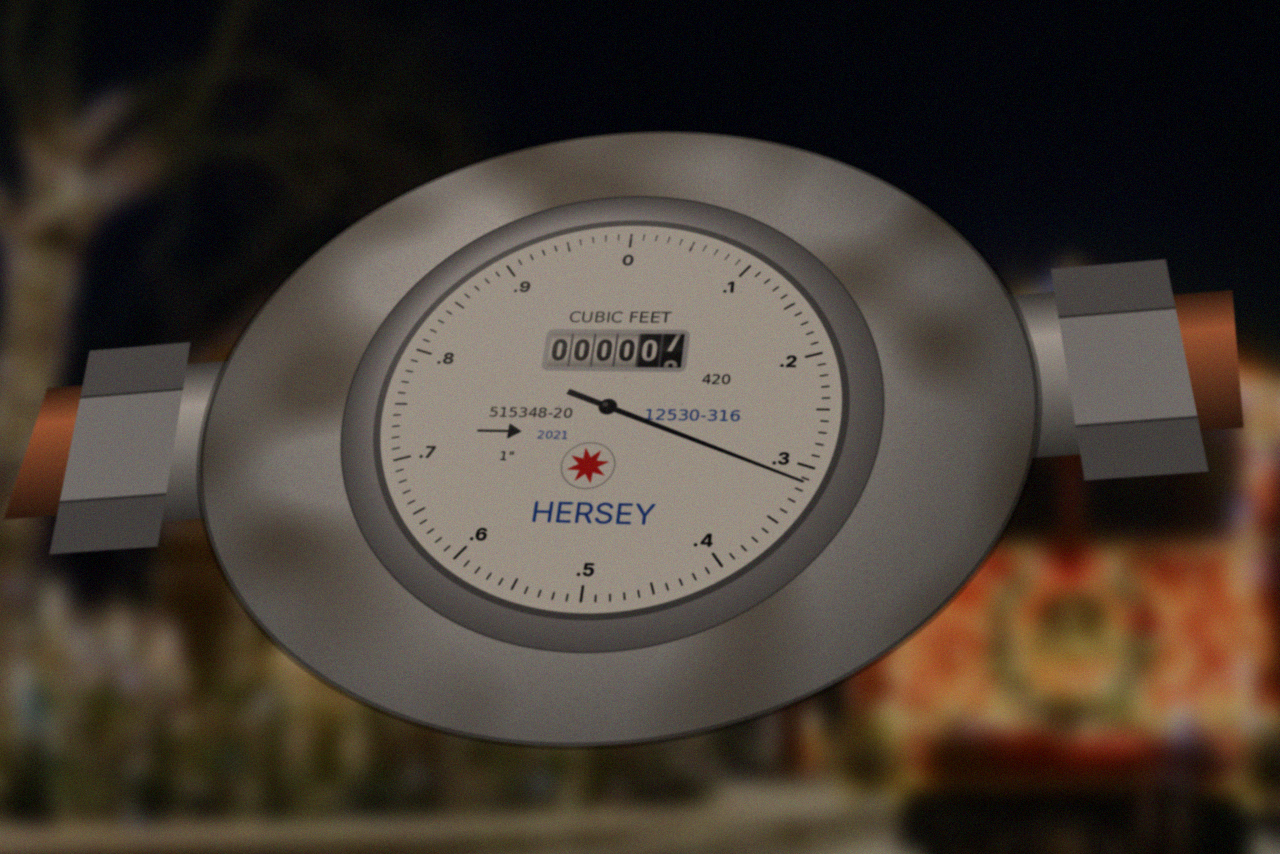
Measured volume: 7.31 ft³
